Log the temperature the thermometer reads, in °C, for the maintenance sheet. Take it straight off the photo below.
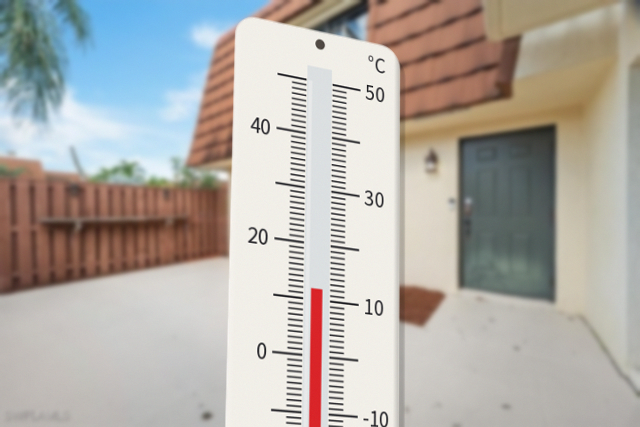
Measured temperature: 12 °C
